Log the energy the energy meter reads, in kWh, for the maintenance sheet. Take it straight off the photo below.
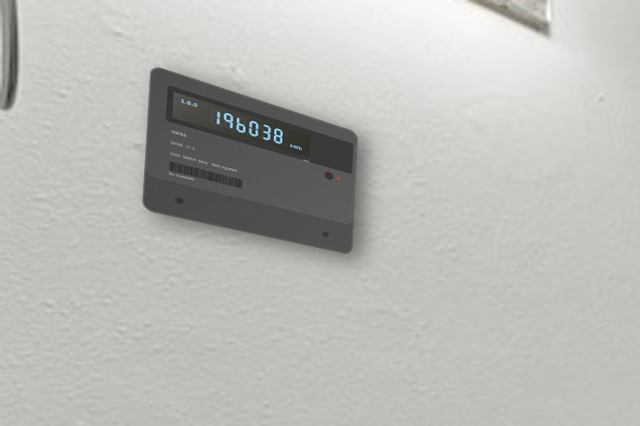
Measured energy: 196038 kWh
